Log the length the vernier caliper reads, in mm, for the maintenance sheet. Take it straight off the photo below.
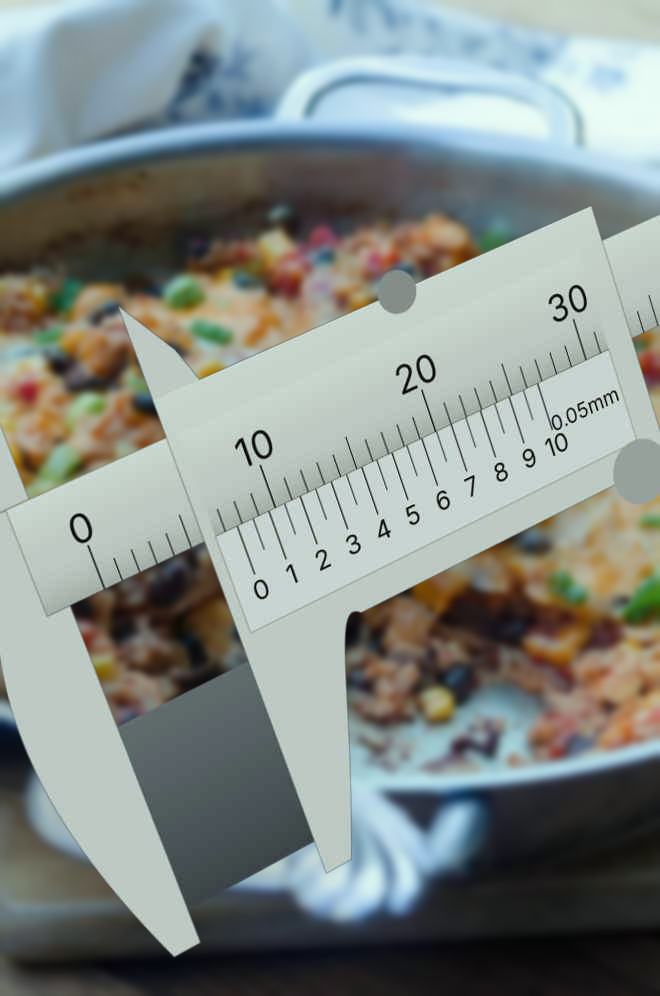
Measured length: 7.7 mm
